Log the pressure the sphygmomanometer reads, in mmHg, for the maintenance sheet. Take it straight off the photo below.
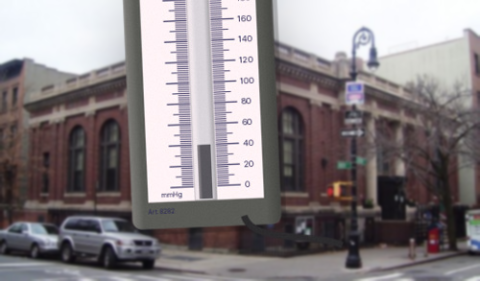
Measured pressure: 40 mmHg
